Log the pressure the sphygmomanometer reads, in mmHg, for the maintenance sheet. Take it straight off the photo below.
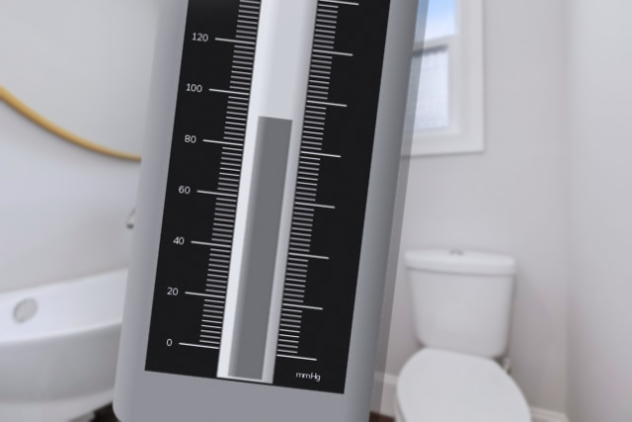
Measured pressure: 92 mmHg
